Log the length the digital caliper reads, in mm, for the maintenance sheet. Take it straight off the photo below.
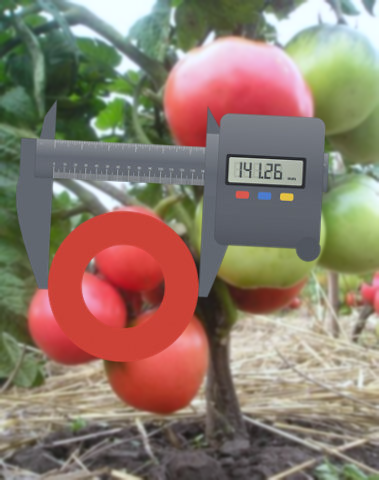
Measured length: 141.26 mm
